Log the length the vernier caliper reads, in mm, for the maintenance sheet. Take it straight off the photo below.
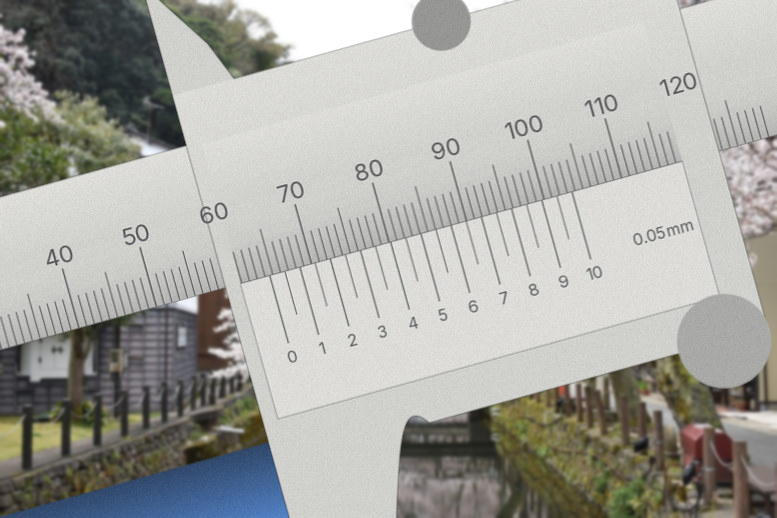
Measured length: 64.6 mm
